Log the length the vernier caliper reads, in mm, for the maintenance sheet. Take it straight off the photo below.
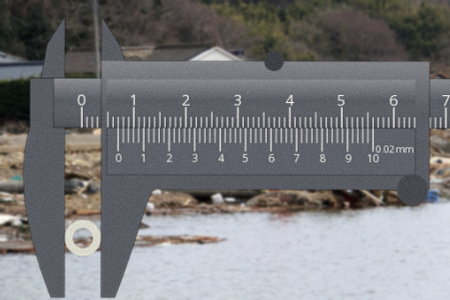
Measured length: 7.0 mm
